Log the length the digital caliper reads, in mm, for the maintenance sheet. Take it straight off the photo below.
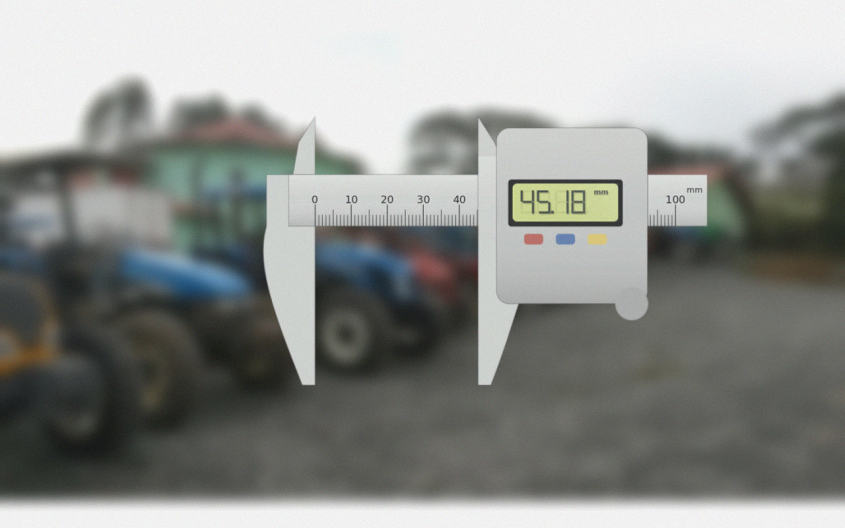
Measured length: 45.18 mm
